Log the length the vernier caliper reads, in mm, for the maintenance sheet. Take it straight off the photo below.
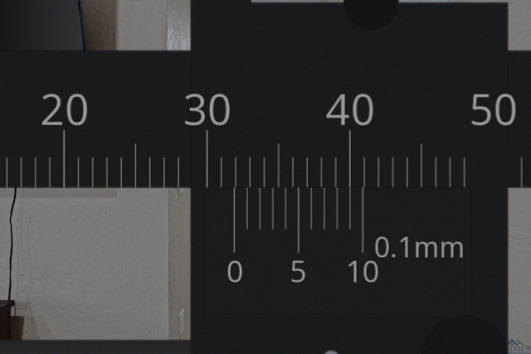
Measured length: 31.9 mm
